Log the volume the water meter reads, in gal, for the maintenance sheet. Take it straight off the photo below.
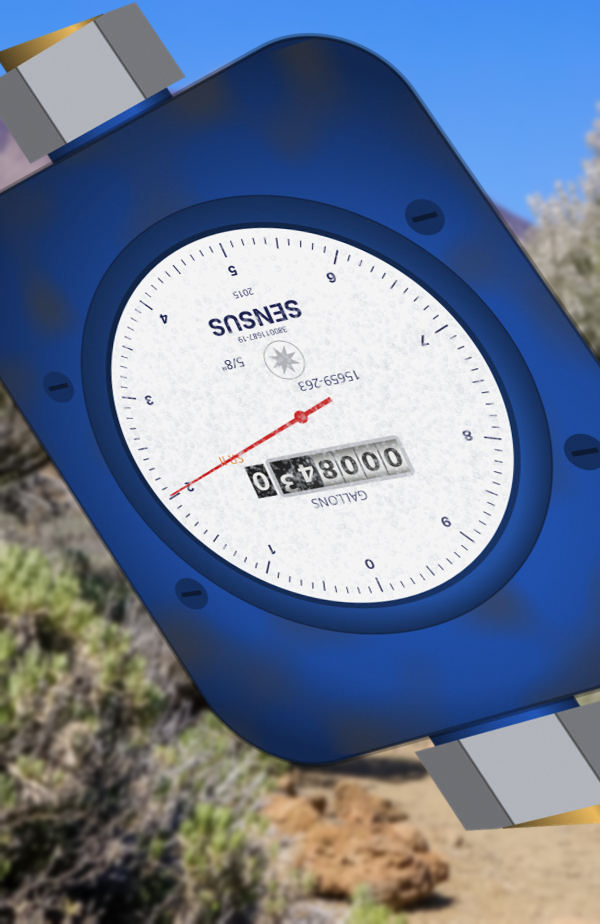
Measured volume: 8432.0 gal
